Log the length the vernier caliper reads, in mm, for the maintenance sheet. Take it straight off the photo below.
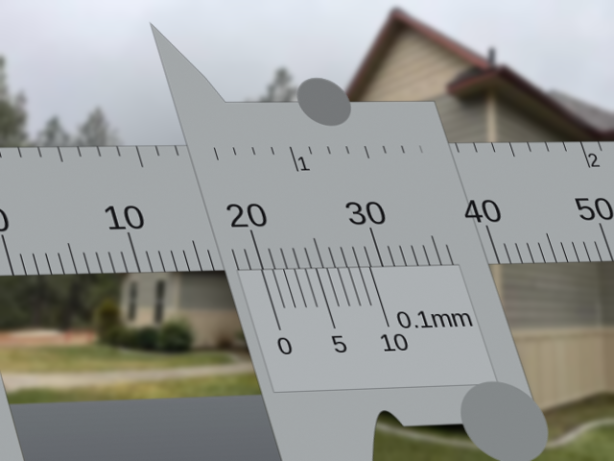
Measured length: 19.9 mm
